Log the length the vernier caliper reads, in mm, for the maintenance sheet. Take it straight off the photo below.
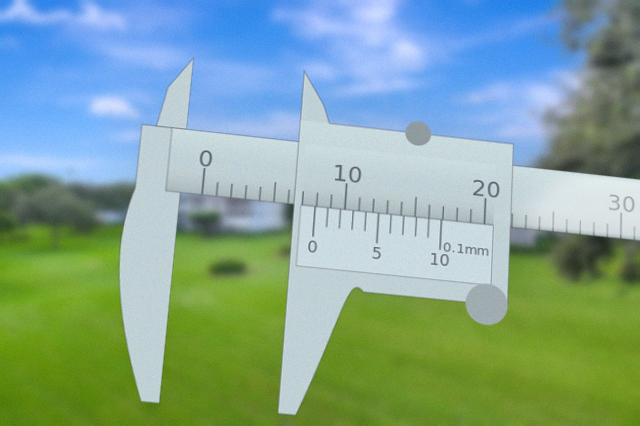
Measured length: 7.9 mm
